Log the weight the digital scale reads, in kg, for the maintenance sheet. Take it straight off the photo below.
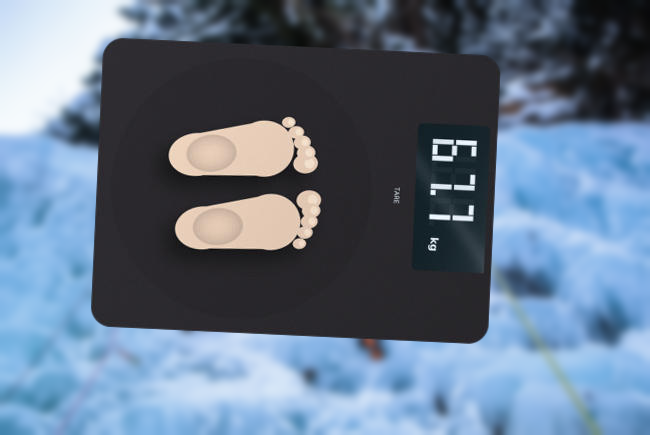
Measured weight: 67.7 kg
